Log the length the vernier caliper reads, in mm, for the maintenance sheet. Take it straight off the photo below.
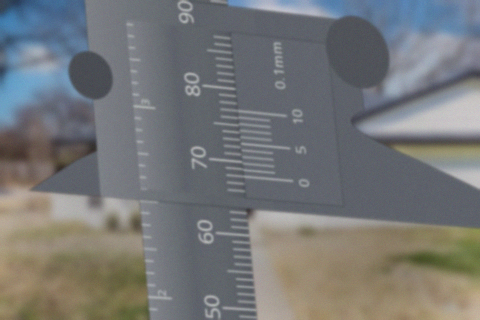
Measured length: 68.0 mm
